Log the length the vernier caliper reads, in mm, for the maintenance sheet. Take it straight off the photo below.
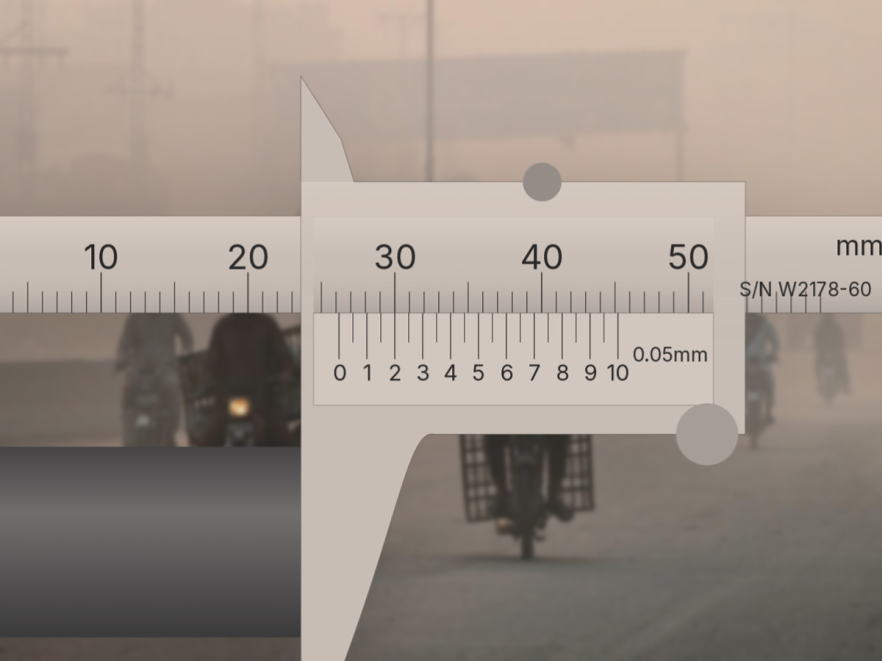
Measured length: 26.2 mm
